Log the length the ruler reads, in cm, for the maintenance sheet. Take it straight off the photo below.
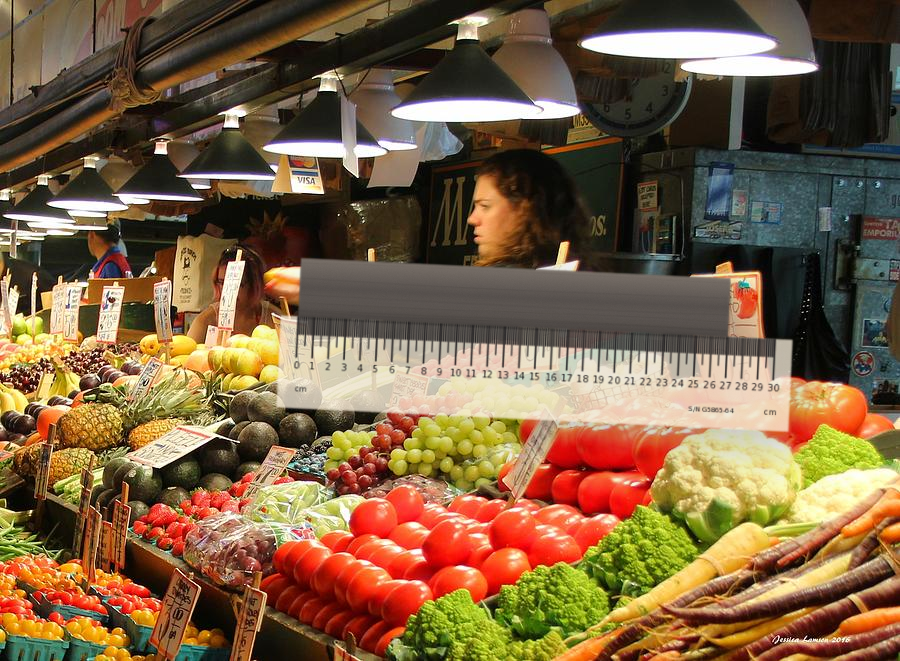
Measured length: 27 cm
